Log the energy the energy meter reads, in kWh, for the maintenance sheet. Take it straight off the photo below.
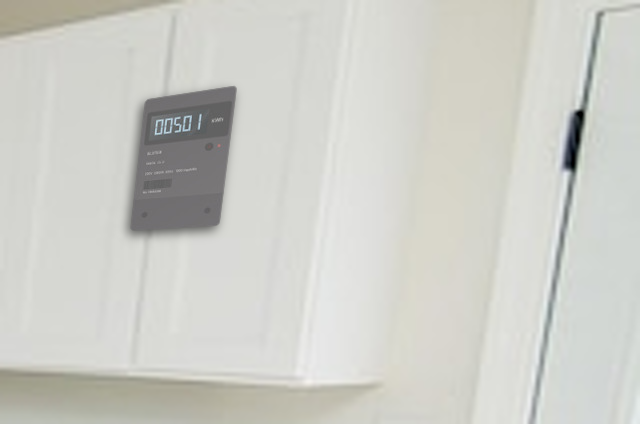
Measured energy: 501 kWh
